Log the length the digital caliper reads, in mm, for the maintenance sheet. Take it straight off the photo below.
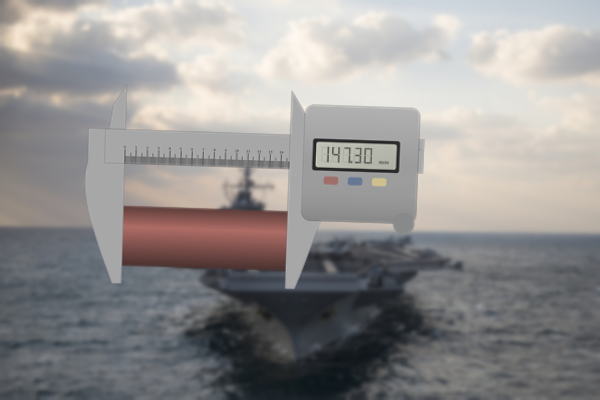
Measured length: 147.30 mm
